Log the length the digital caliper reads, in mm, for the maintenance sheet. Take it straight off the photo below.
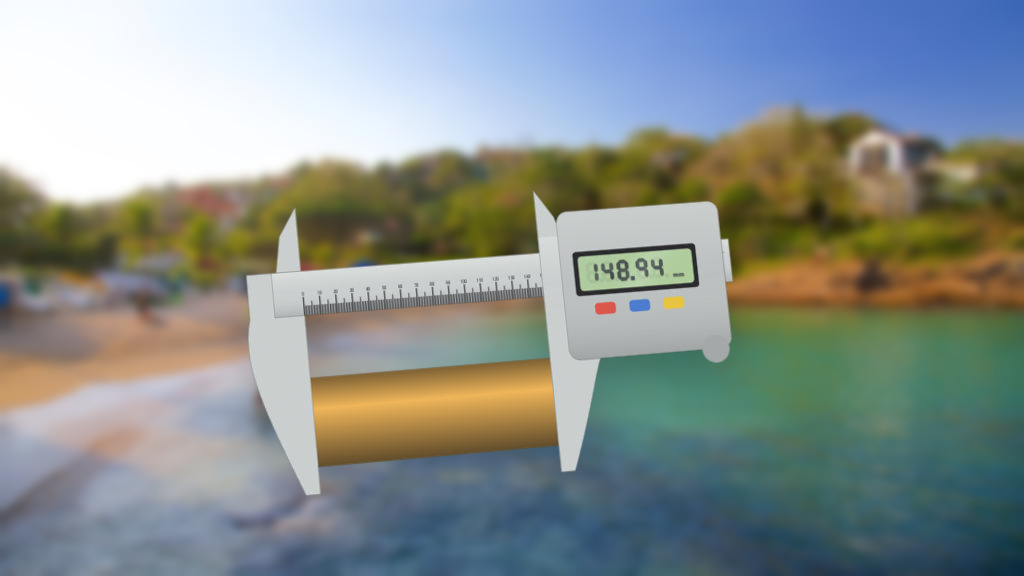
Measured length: 148.94 mm
